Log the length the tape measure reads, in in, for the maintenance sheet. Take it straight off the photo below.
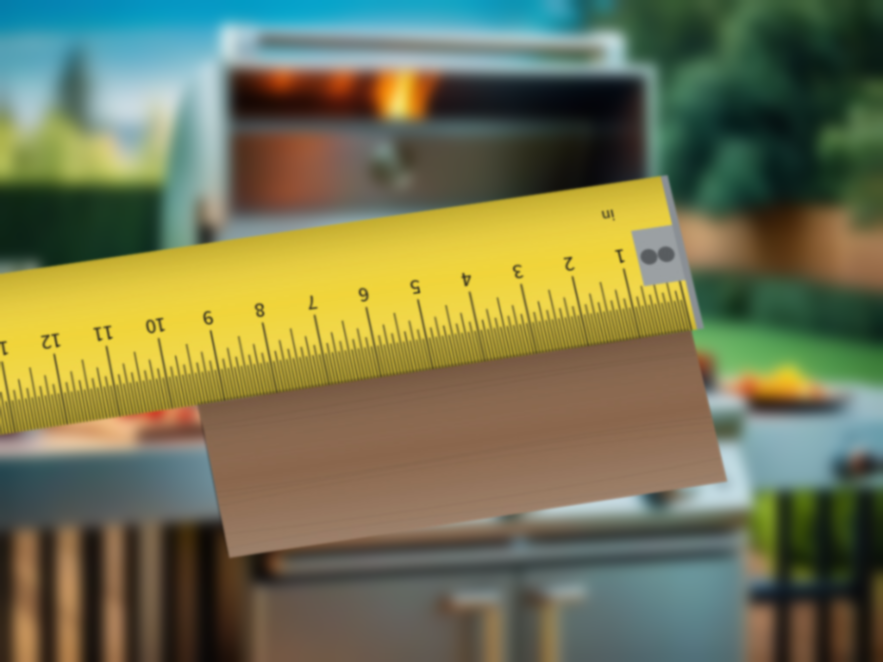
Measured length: 9.5 in
